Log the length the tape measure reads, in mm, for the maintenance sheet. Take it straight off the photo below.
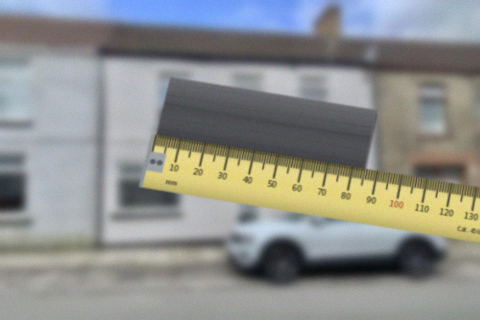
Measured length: 85 mm
